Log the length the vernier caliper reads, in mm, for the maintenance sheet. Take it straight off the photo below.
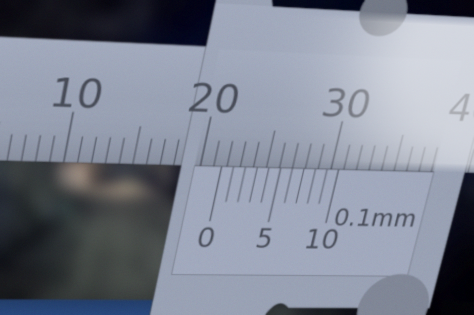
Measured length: 21.6 mm
